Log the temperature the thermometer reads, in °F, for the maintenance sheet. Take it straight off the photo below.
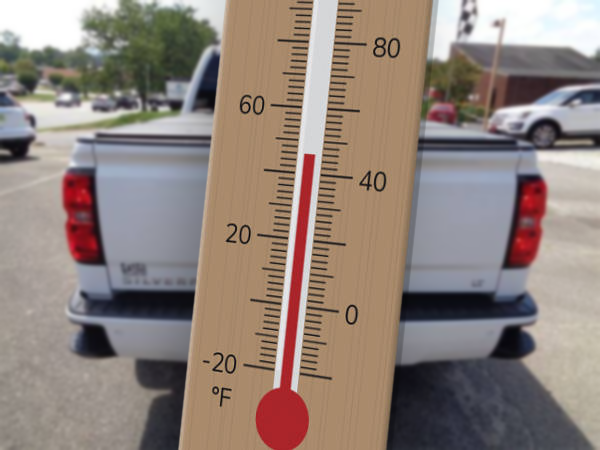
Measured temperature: 46 °F
